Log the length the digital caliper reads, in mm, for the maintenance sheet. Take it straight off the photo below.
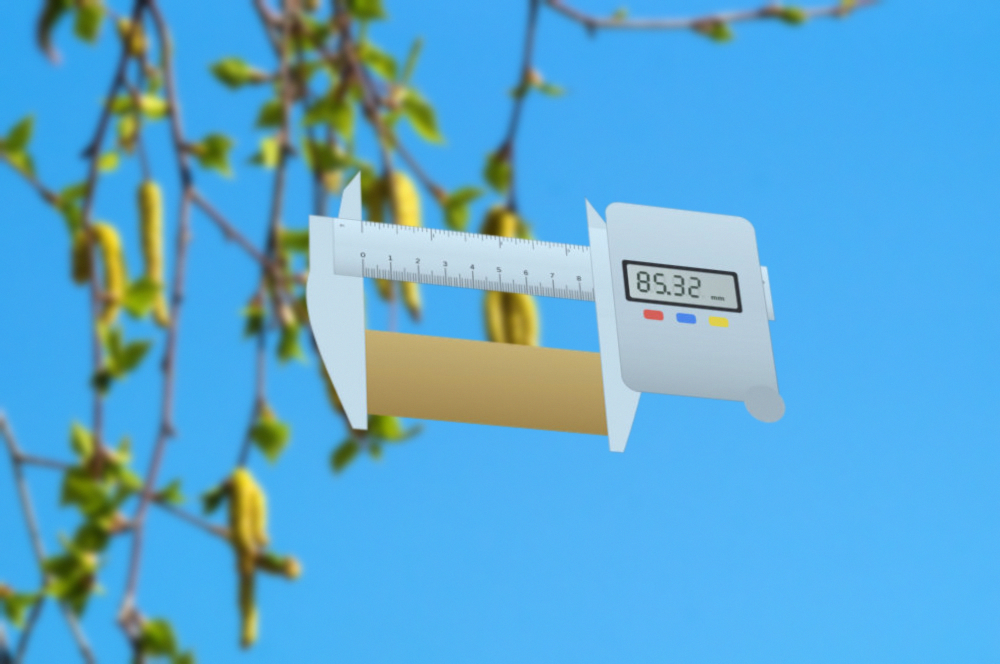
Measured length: 85.32 mm
